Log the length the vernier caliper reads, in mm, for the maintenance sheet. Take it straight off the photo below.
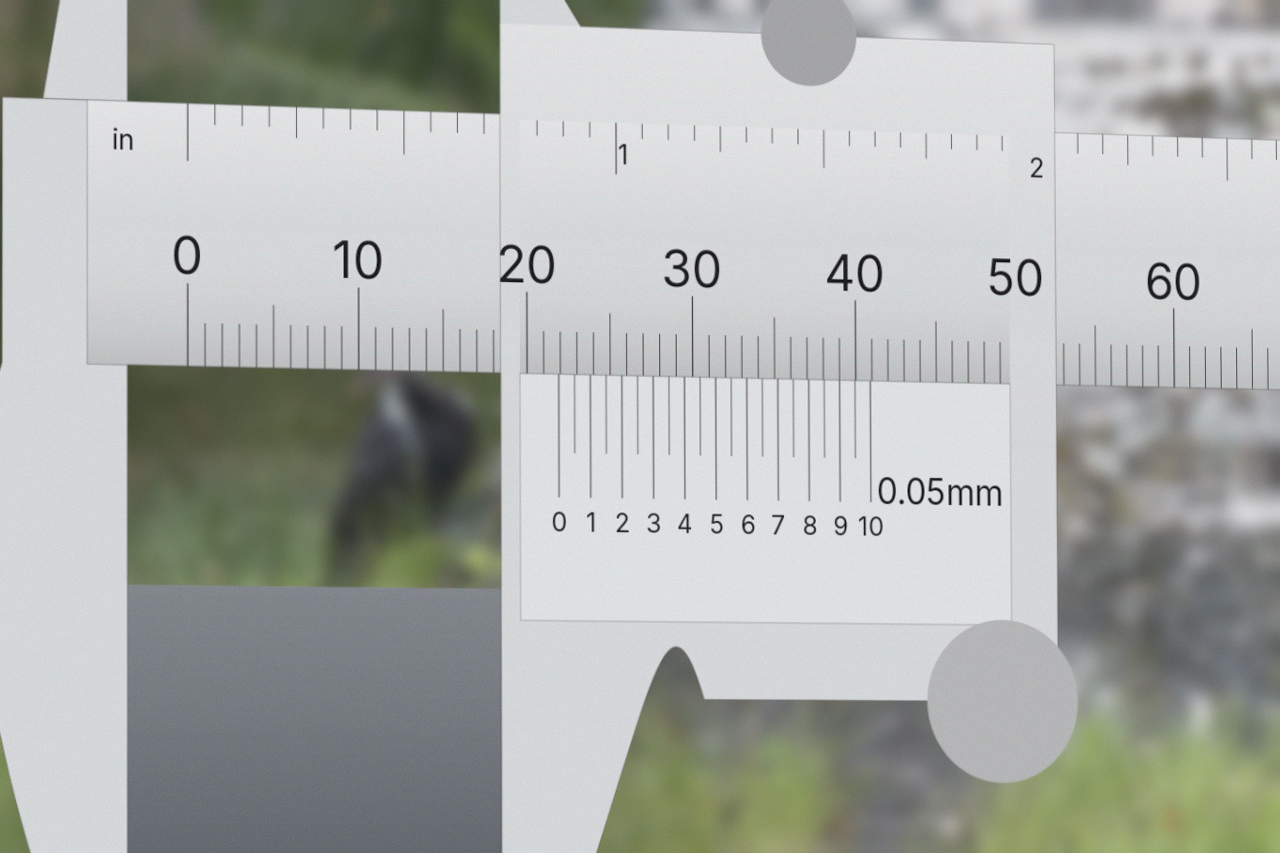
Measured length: 21.9 mm
